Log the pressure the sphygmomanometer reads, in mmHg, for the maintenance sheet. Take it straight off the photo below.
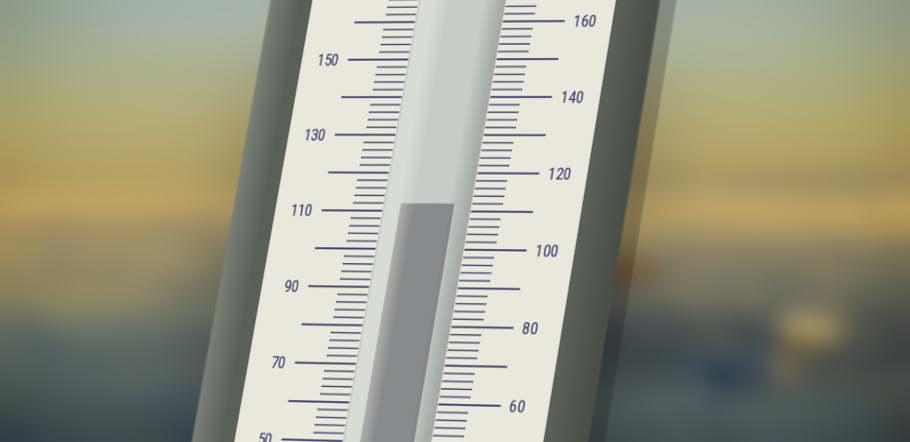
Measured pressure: 112 mmHg
